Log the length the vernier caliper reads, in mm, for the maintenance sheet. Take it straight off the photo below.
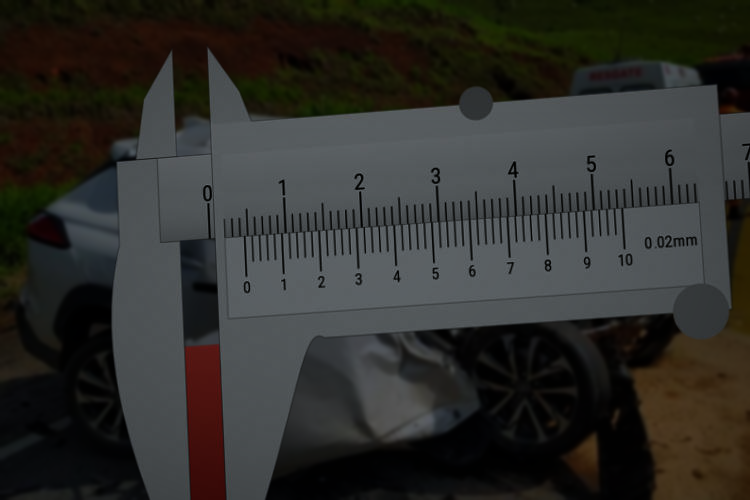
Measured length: 4.6 mm
